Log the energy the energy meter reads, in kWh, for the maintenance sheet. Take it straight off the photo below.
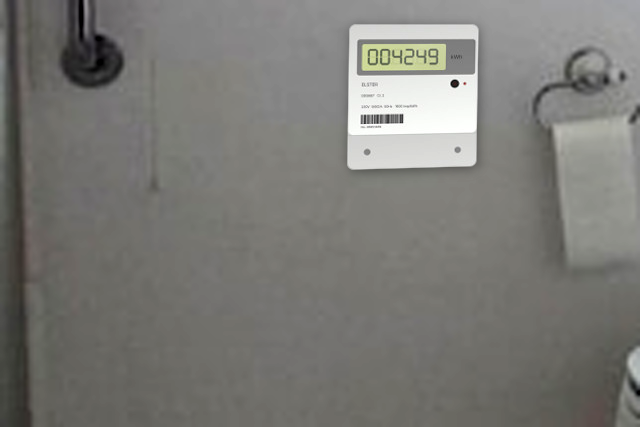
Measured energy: 4249 kWh
